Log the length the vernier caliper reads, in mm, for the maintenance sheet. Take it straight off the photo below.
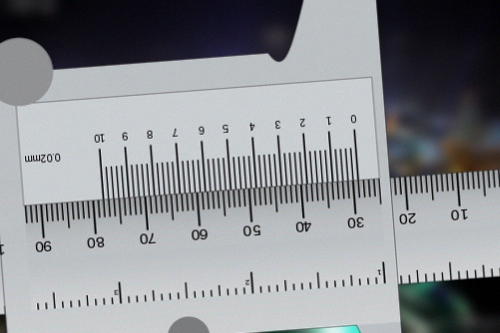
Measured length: 29.0 mm
